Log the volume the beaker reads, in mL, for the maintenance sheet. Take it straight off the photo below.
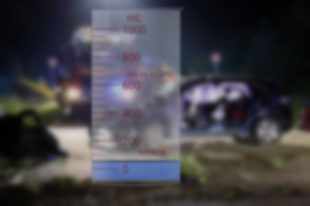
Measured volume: 50 mL
